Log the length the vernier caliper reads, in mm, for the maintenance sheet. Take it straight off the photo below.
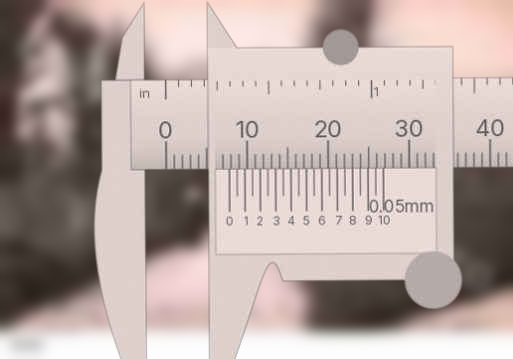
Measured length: 7.8 mm
